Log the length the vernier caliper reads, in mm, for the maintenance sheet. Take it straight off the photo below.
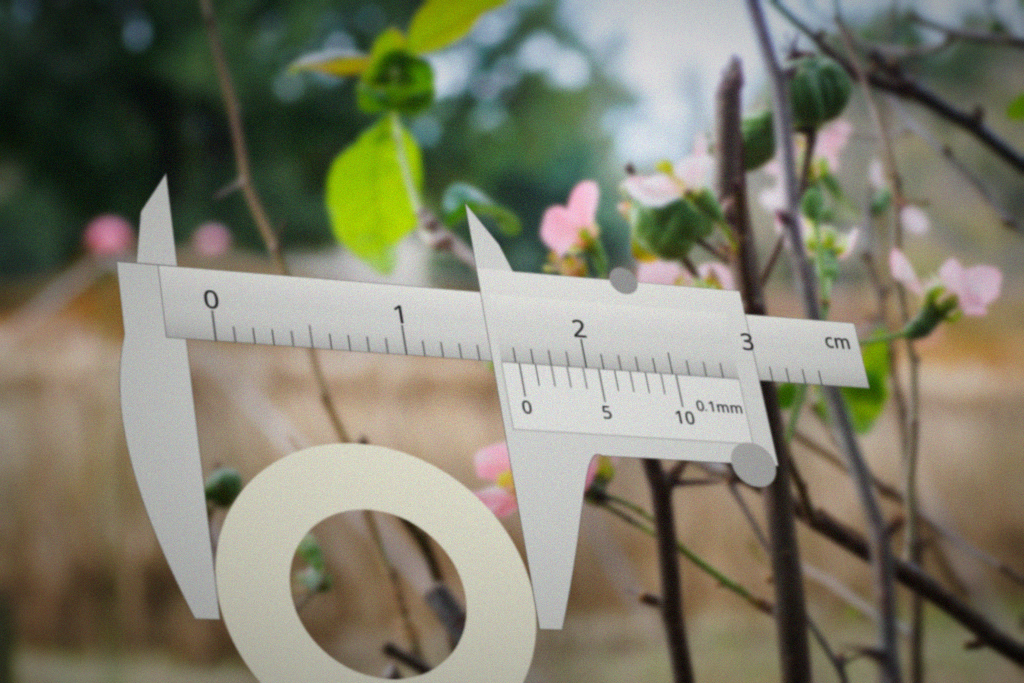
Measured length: 16.2 mm
